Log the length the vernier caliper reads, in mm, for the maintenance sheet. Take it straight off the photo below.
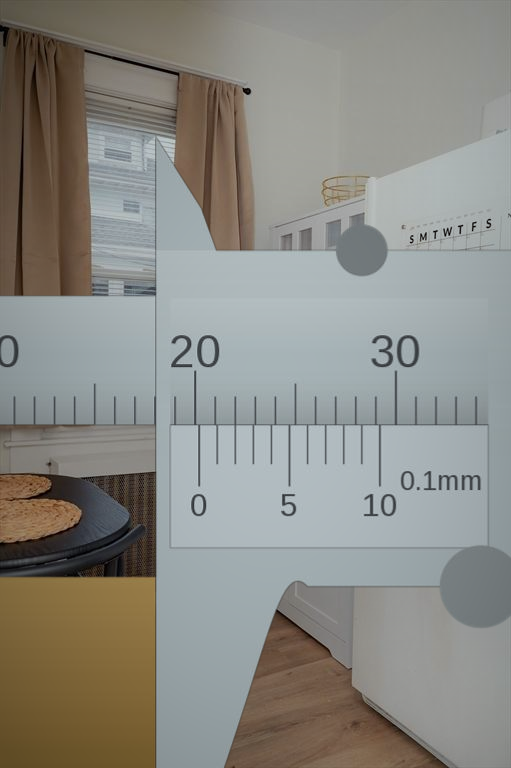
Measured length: 20.2 mm
